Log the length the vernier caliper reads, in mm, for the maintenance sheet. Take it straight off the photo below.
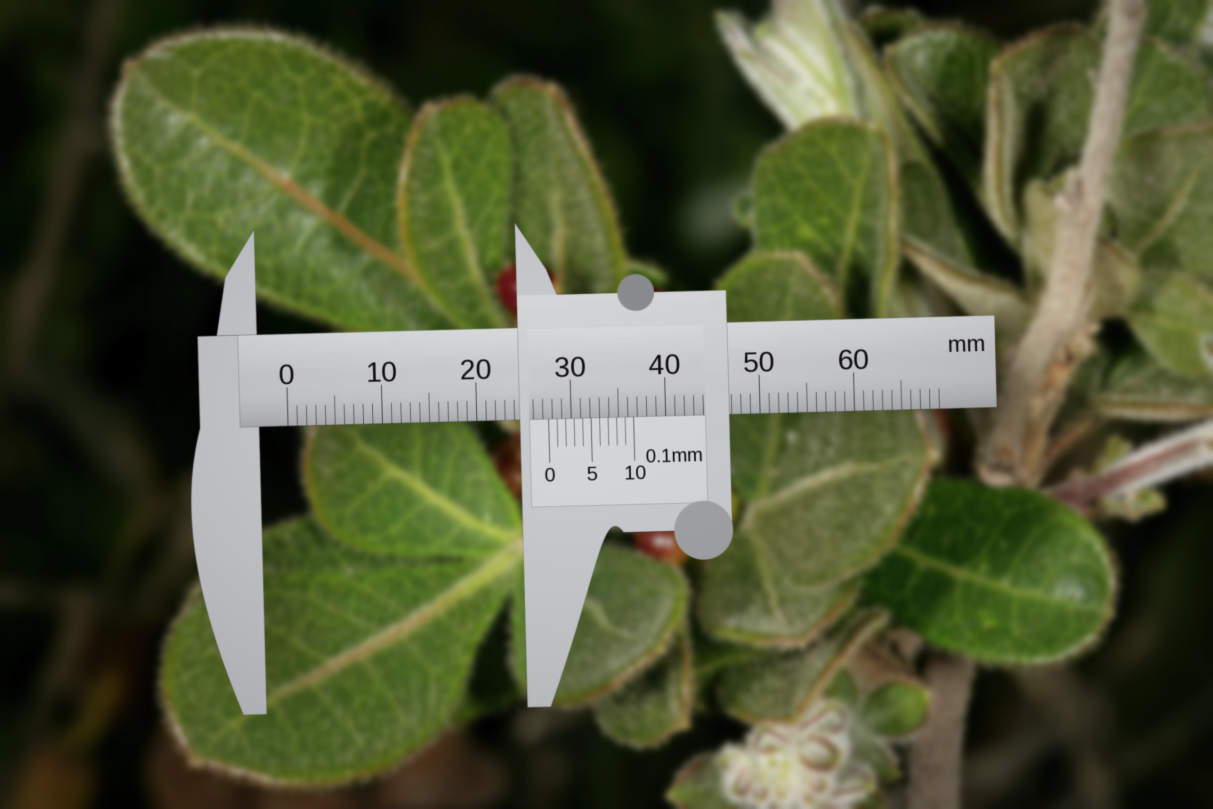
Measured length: 27.6 mm
